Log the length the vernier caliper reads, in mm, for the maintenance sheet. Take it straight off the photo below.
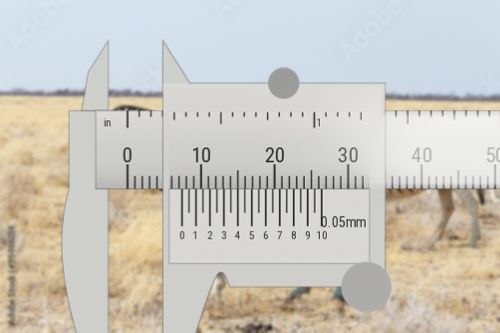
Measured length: 7.4 mm
